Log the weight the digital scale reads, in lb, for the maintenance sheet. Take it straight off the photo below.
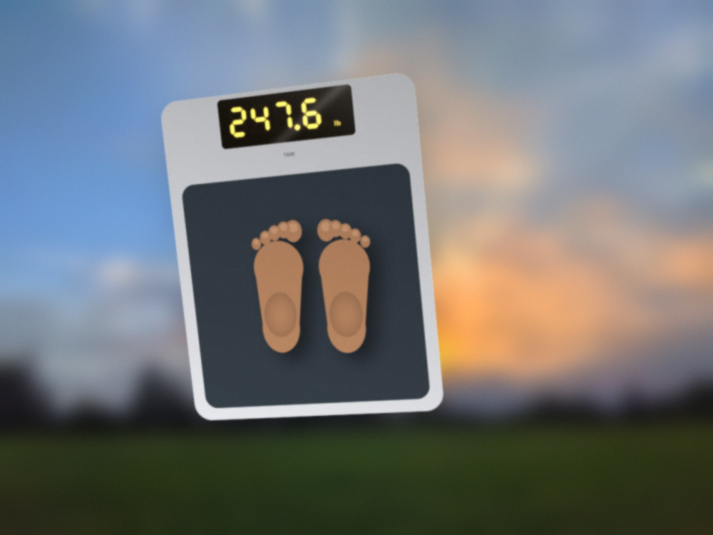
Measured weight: 247.6 lb
